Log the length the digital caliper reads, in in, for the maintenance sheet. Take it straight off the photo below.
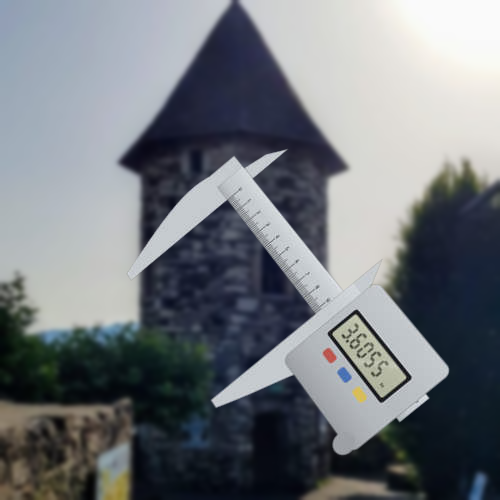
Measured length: 3.6055 in
